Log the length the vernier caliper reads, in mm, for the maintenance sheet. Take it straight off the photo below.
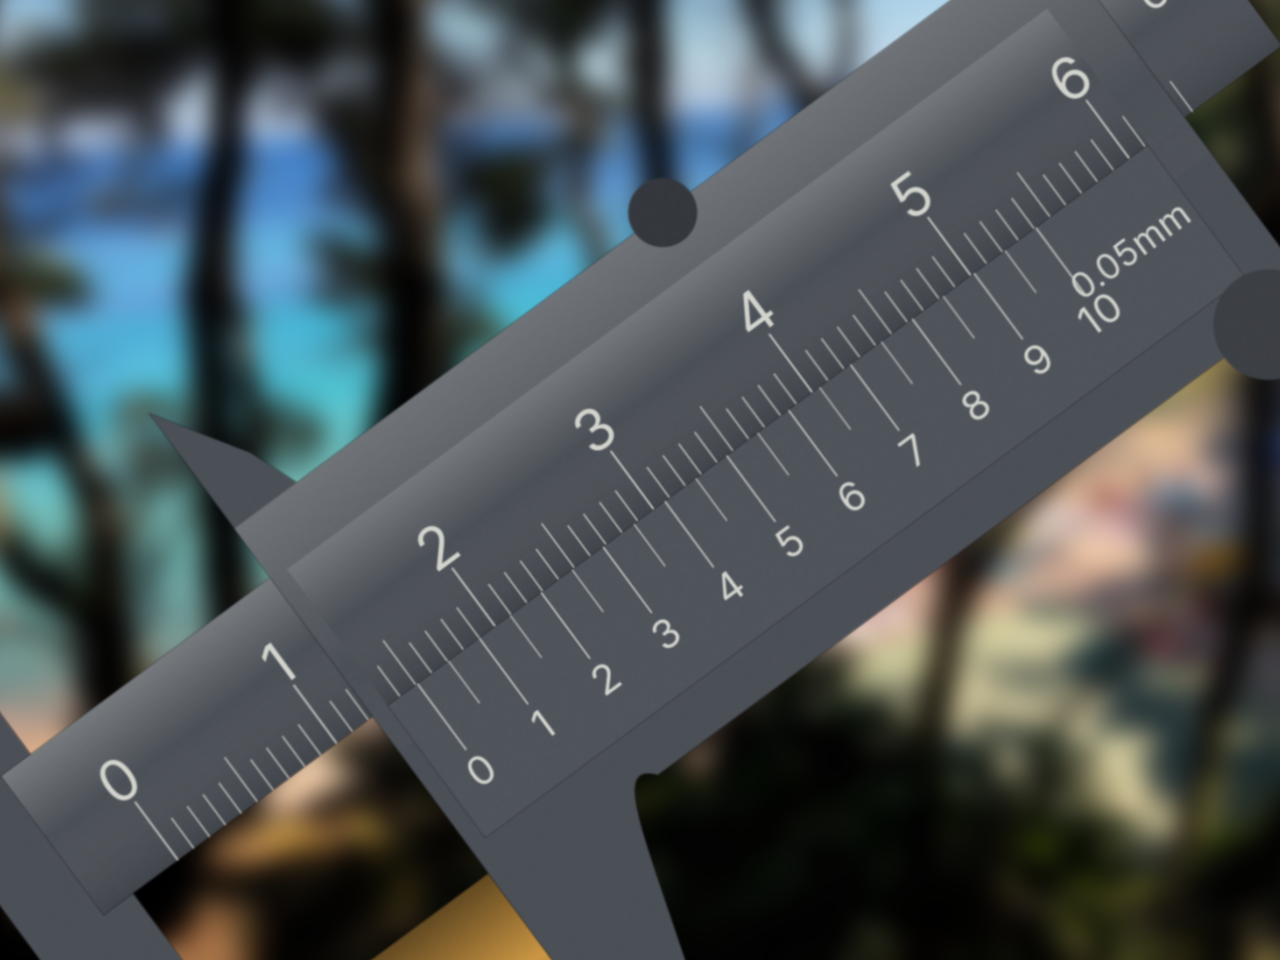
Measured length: 15.1 mm
